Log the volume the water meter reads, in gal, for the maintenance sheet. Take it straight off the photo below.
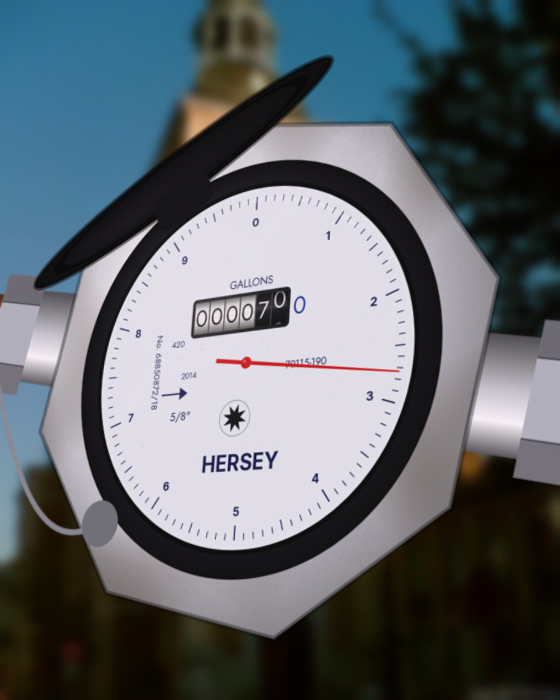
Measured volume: 702.7 gal
